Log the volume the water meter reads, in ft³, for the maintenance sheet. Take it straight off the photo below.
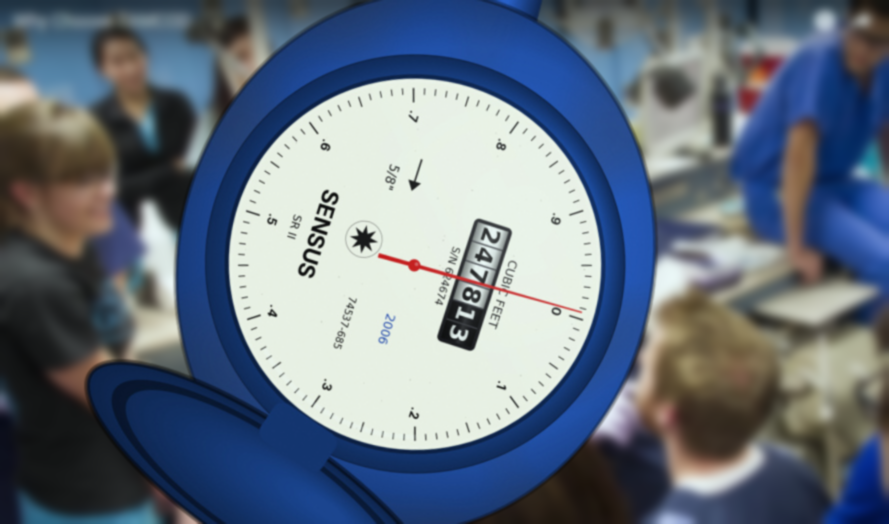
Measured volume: 247812.99 ft³
